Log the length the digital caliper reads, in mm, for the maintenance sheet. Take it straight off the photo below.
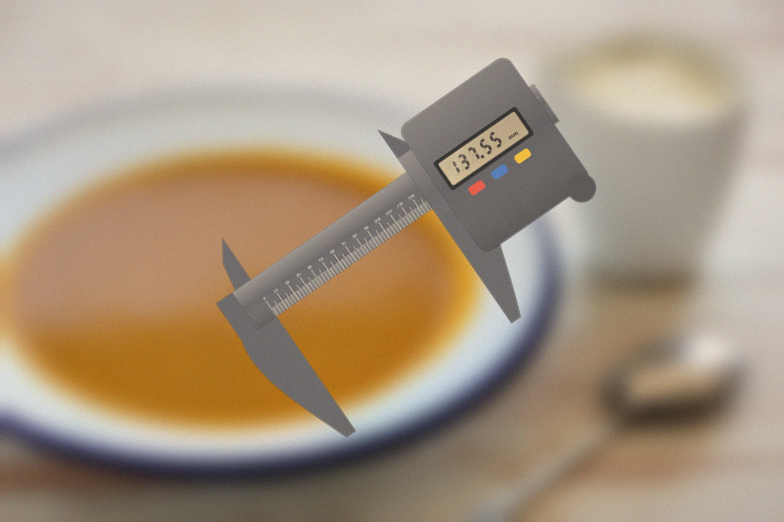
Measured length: 137.55 mm
